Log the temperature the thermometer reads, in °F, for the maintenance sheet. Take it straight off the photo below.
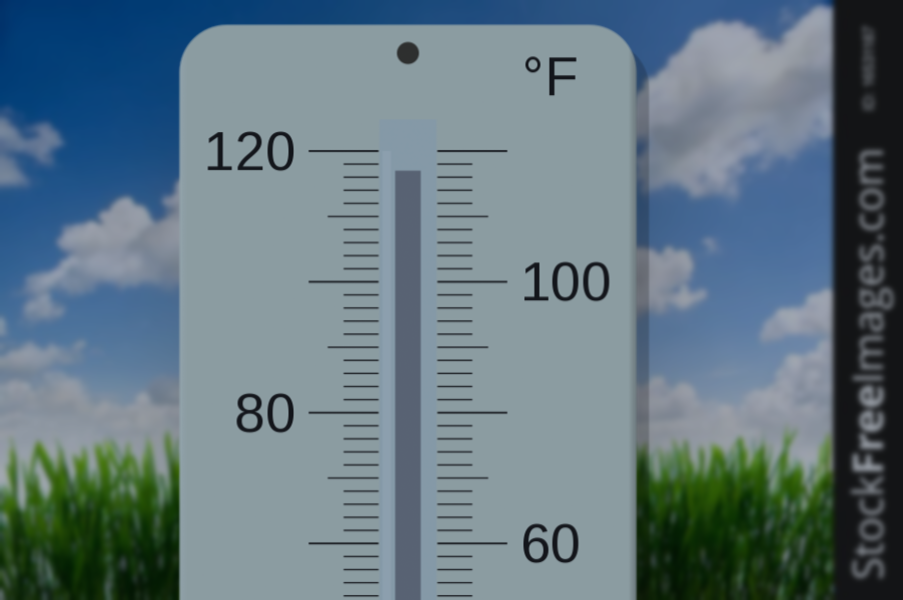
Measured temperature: 117 °F
